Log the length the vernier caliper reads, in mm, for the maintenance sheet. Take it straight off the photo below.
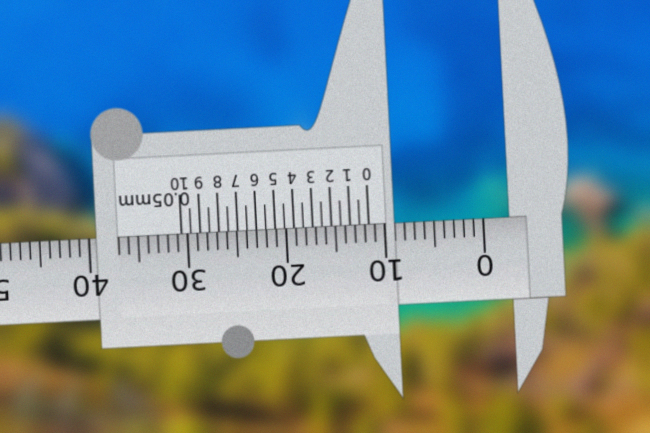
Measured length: 11.6 mm
